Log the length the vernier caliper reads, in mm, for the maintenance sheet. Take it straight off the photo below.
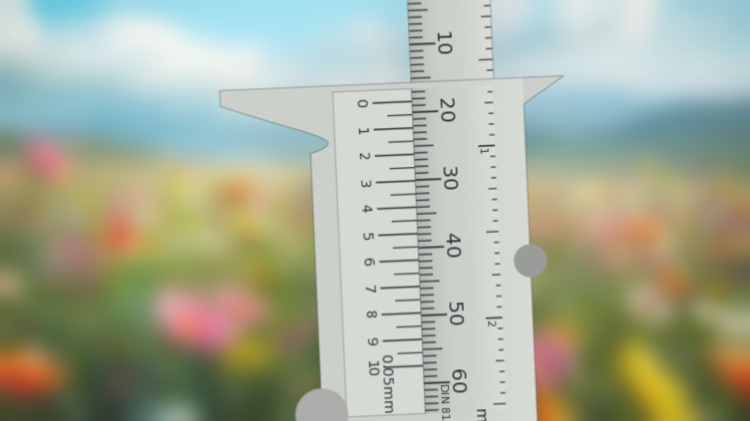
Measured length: 18.4 mm
